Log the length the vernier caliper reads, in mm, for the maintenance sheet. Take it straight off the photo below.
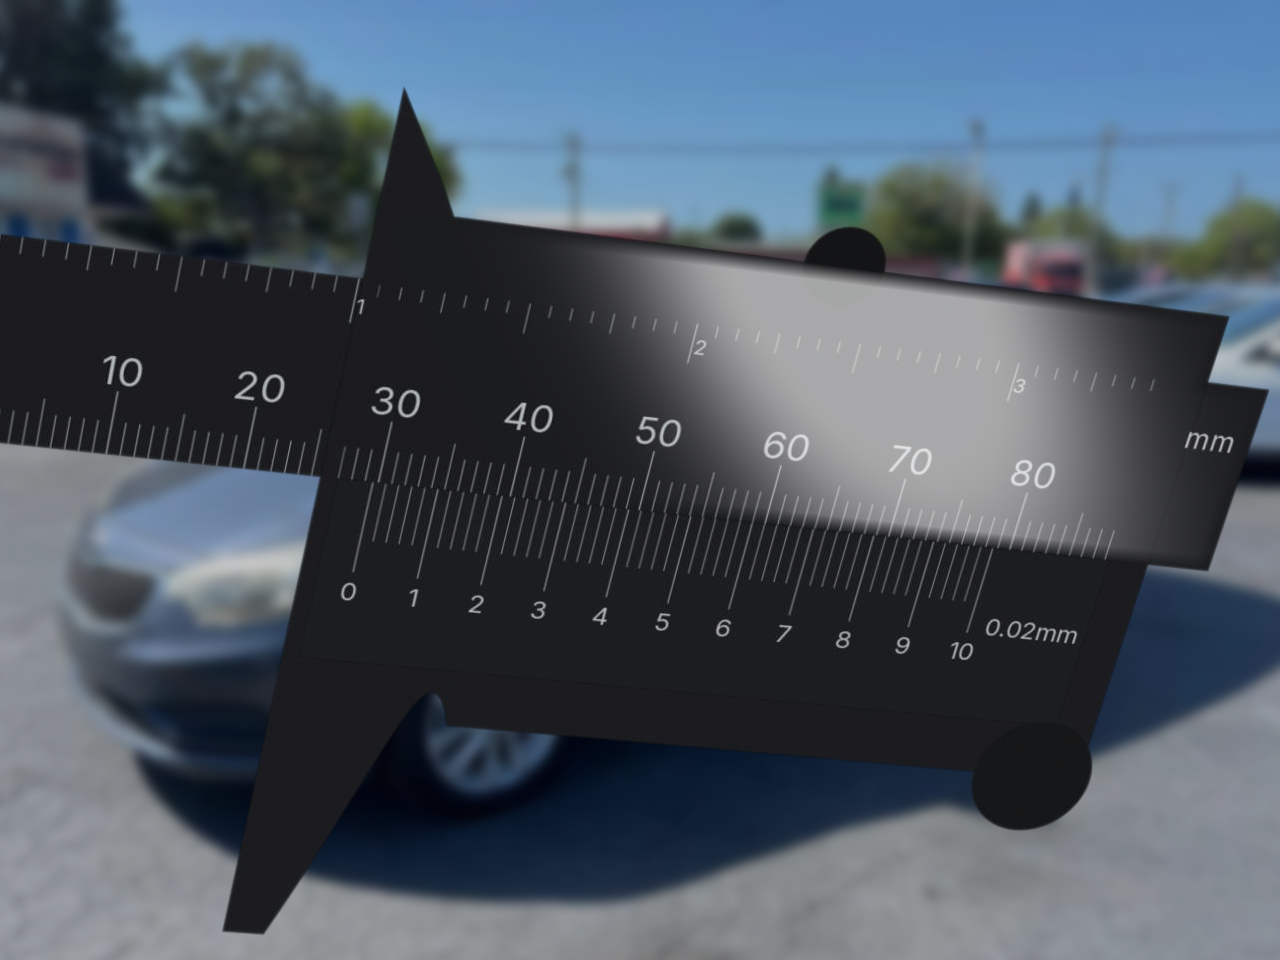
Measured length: 29.6 mm
